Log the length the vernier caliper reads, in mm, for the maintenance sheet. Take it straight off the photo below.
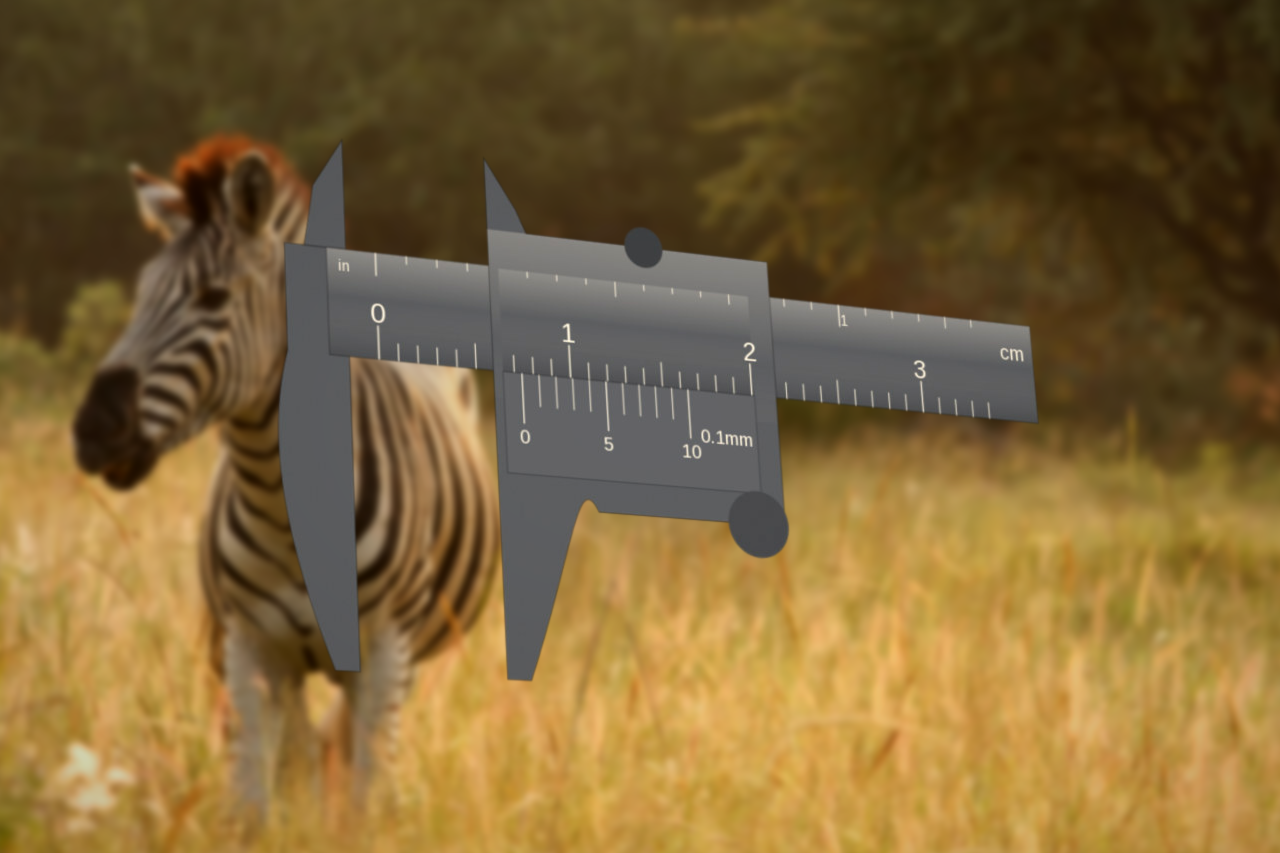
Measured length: 7.4 mm
